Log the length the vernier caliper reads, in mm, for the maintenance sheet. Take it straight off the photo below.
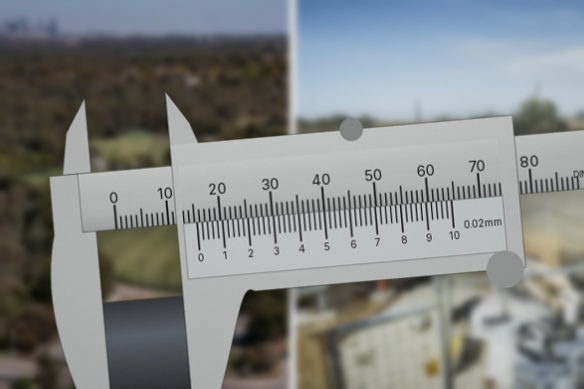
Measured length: 15.5 mm
